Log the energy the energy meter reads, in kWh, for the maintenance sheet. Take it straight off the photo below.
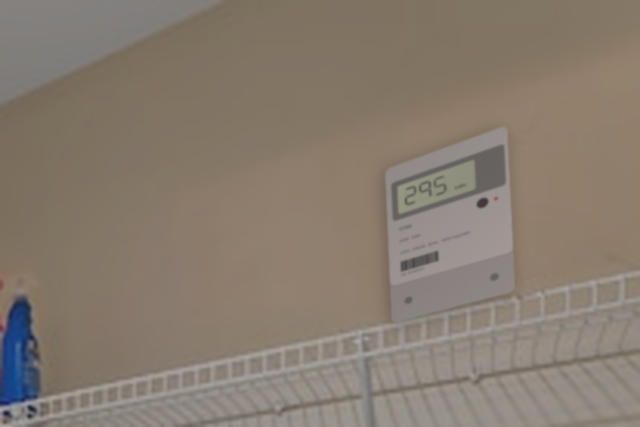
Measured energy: 295 kWh
